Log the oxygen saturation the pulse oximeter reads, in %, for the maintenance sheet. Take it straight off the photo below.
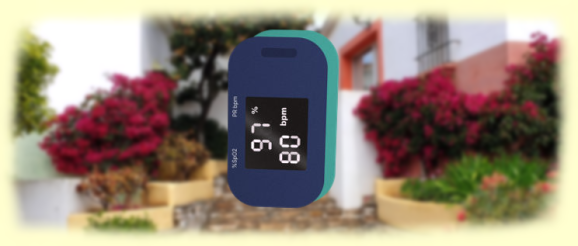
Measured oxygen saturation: 97 %
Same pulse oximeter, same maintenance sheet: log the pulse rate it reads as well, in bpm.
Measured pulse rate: 80 bpm
